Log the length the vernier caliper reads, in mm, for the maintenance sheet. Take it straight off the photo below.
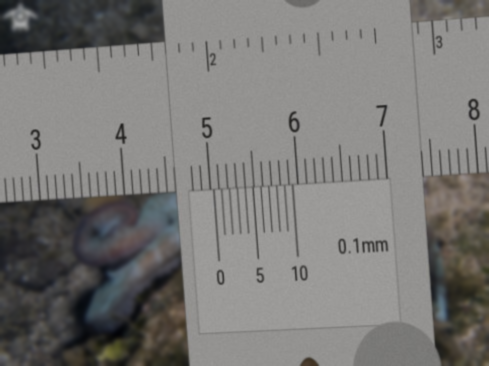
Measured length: 50.4 mm
